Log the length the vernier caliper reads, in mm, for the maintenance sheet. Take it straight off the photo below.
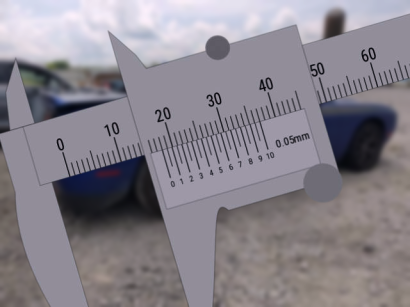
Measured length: 18.0 mm
